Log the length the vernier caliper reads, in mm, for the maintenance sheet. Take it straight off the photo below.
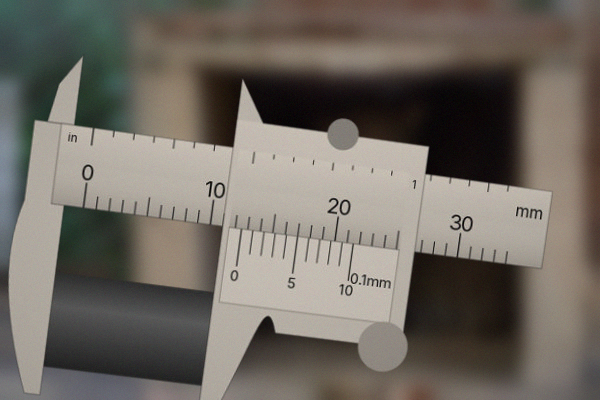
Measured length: 12.5 mm
